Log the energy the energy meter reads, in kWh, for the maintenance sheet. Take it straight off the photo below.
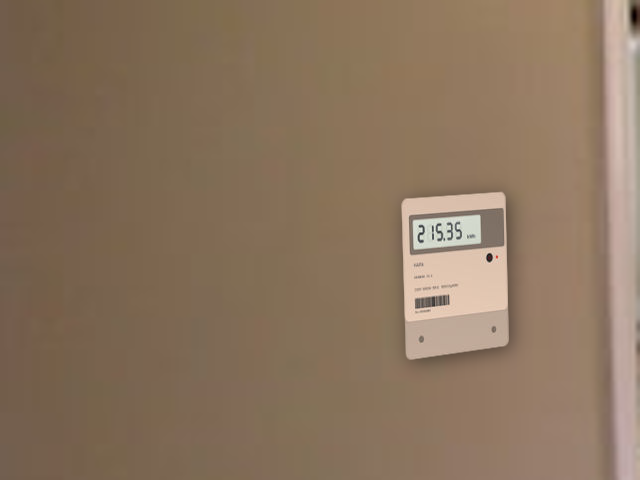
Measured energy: 215.35 kWh
